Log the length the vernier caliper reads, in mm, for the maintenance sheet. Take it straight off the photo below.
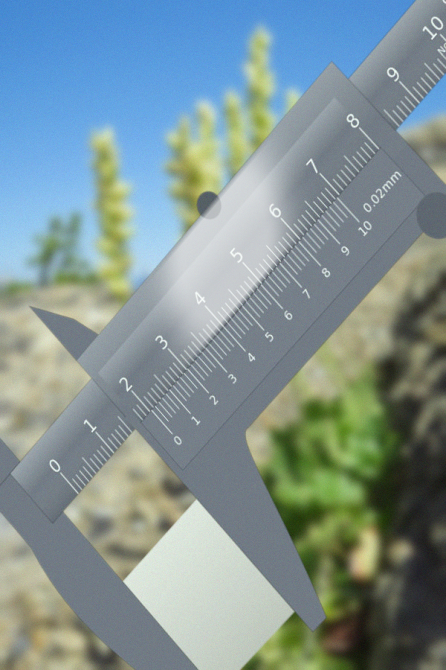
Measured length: 20.4 mm
